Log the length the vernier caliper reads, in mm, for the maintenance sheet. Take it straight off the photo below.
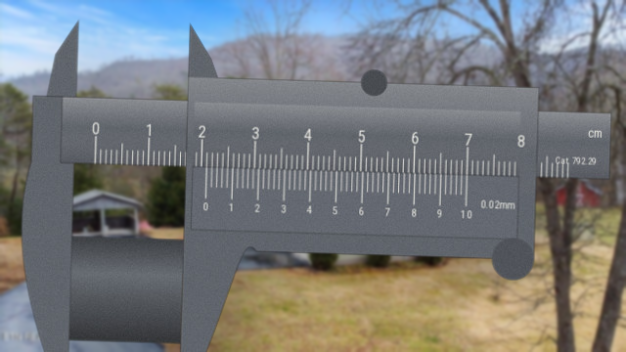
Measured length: 21.0 mm
